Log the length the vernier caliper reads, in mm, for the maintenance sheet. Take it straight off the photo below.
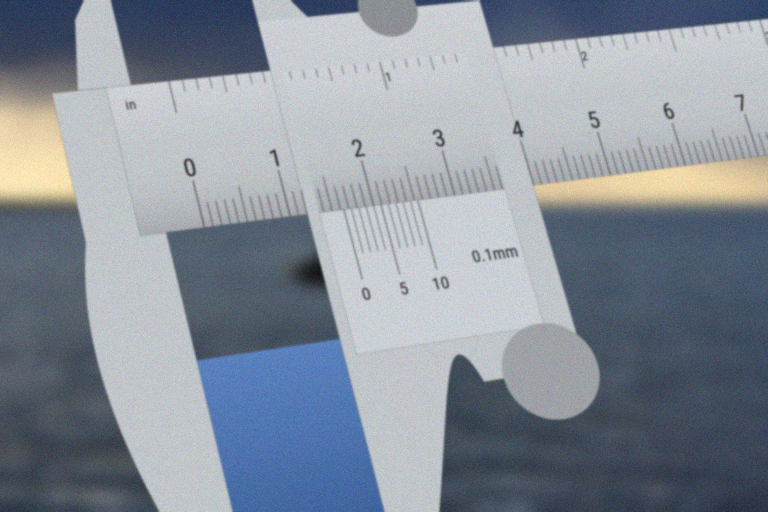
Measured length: 16.4 mm
